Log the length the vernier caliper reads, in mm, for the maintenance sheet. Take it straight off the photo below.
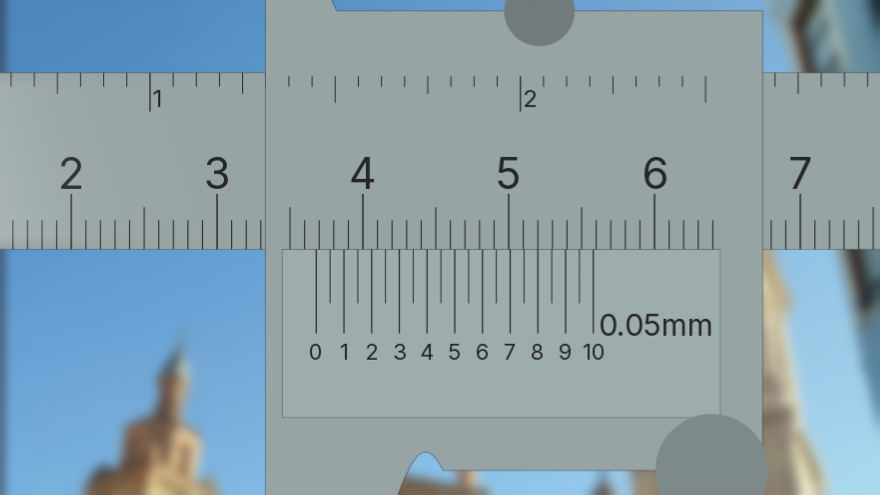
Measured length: 36.8 mm
